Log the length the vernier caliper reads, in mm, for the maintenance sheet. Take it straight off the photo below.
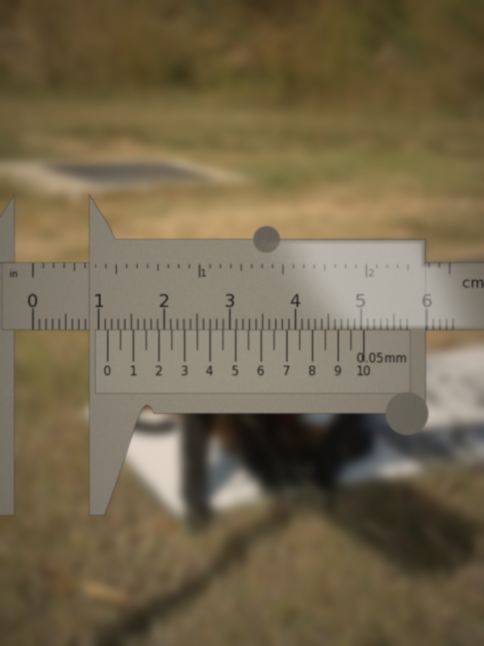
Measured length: 11.4 mm
